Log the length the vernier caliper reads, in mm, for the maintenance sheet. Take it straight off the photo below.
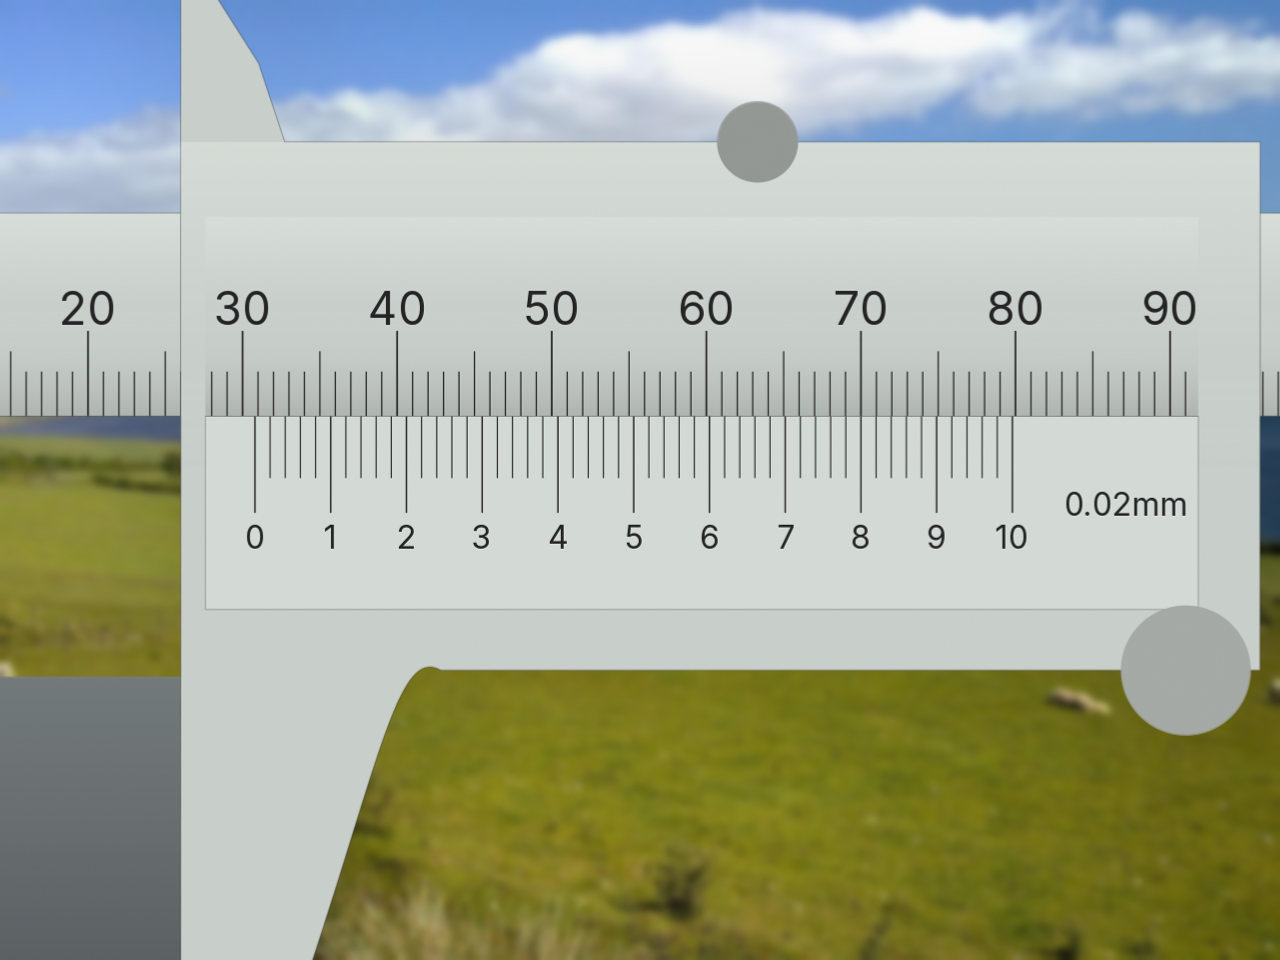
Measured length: 30.8 mm
